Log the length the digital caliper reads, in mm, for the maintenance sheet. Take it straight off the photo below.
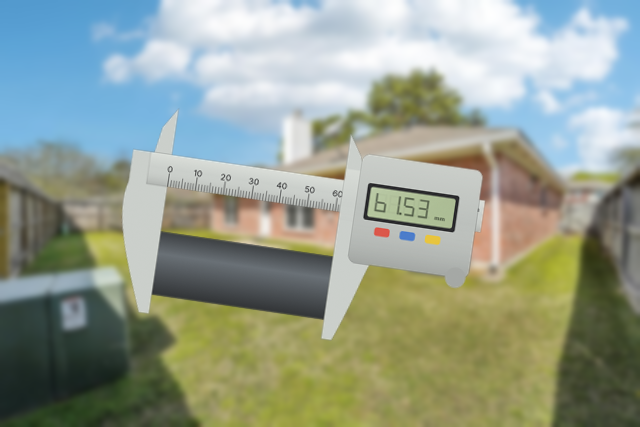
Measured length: 61.53 mm
